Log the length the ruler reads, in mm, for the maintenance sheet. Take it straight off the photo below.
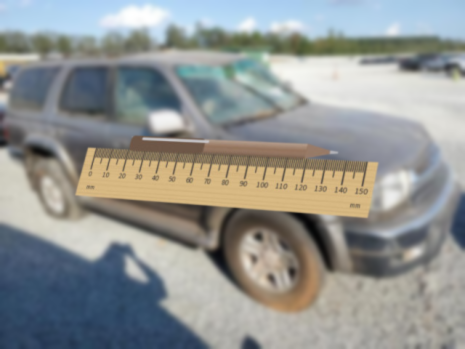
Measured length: 115 mm
